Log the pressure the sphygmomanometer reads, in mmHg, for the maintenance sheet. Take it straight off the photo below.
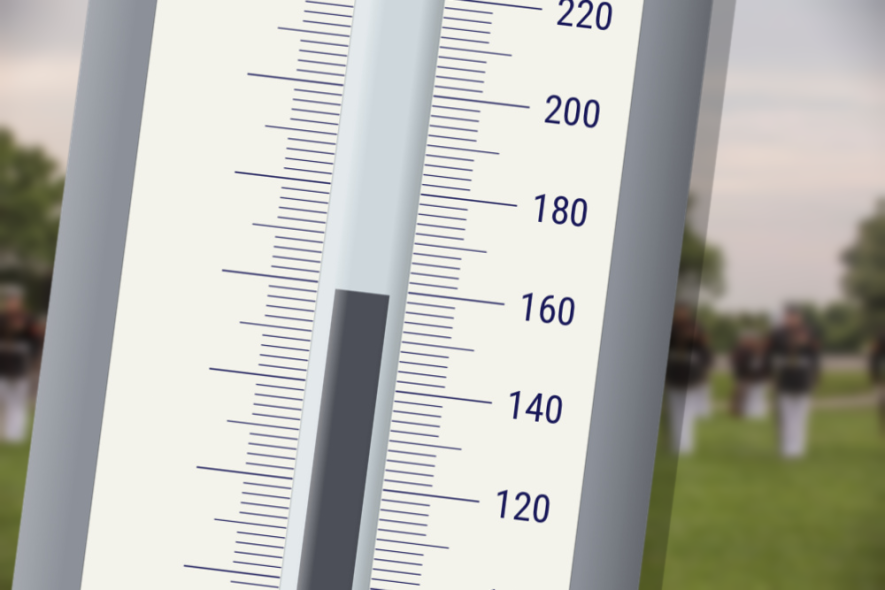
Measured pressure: 159 mmHg
